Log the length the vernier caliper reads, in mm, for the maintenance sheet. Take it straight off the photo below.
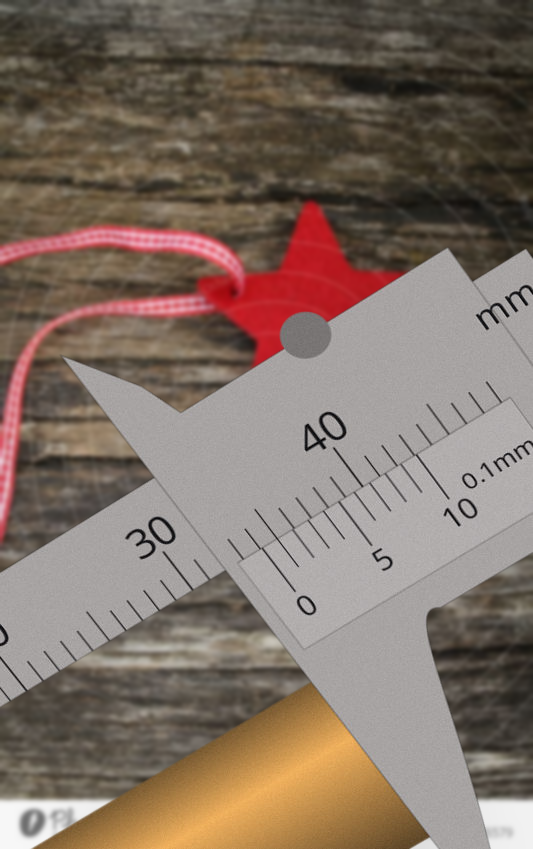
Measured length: 34.1 mm
